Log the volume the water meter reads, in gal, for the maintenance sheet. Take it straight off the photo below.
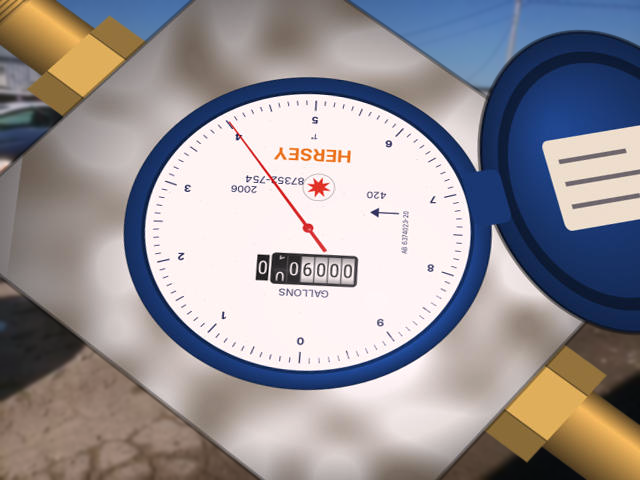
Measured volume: 9004.0 gal
